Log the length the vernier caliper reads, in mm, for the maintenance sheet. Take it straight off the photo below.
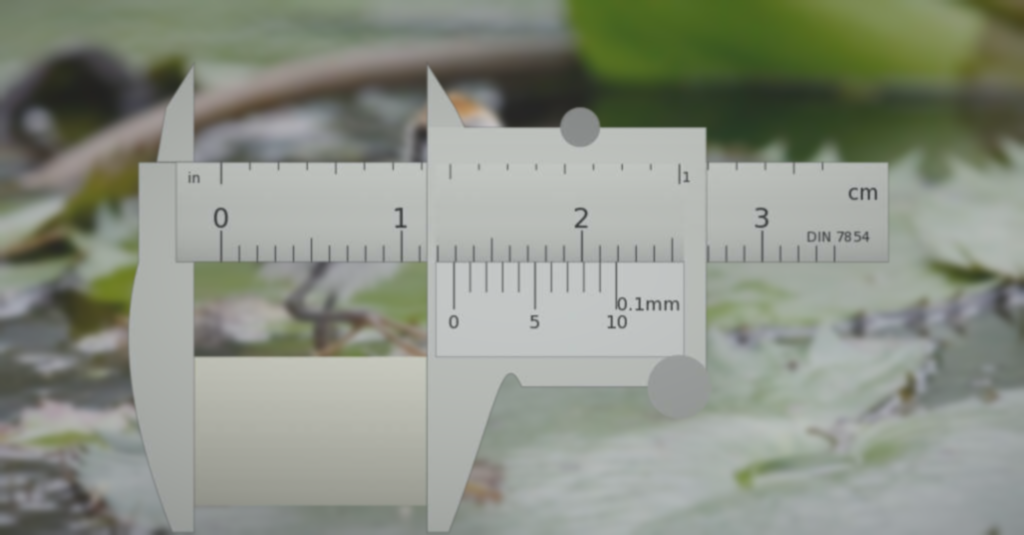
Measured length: 12.9 mm
